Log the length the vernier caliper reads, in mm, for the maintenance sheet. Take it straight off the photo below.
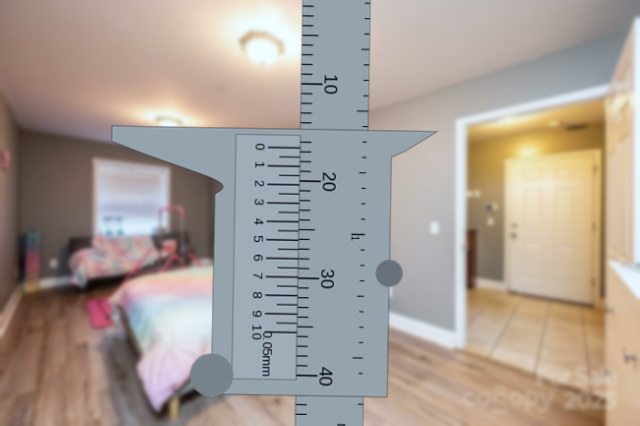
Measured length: 16.6 mm
